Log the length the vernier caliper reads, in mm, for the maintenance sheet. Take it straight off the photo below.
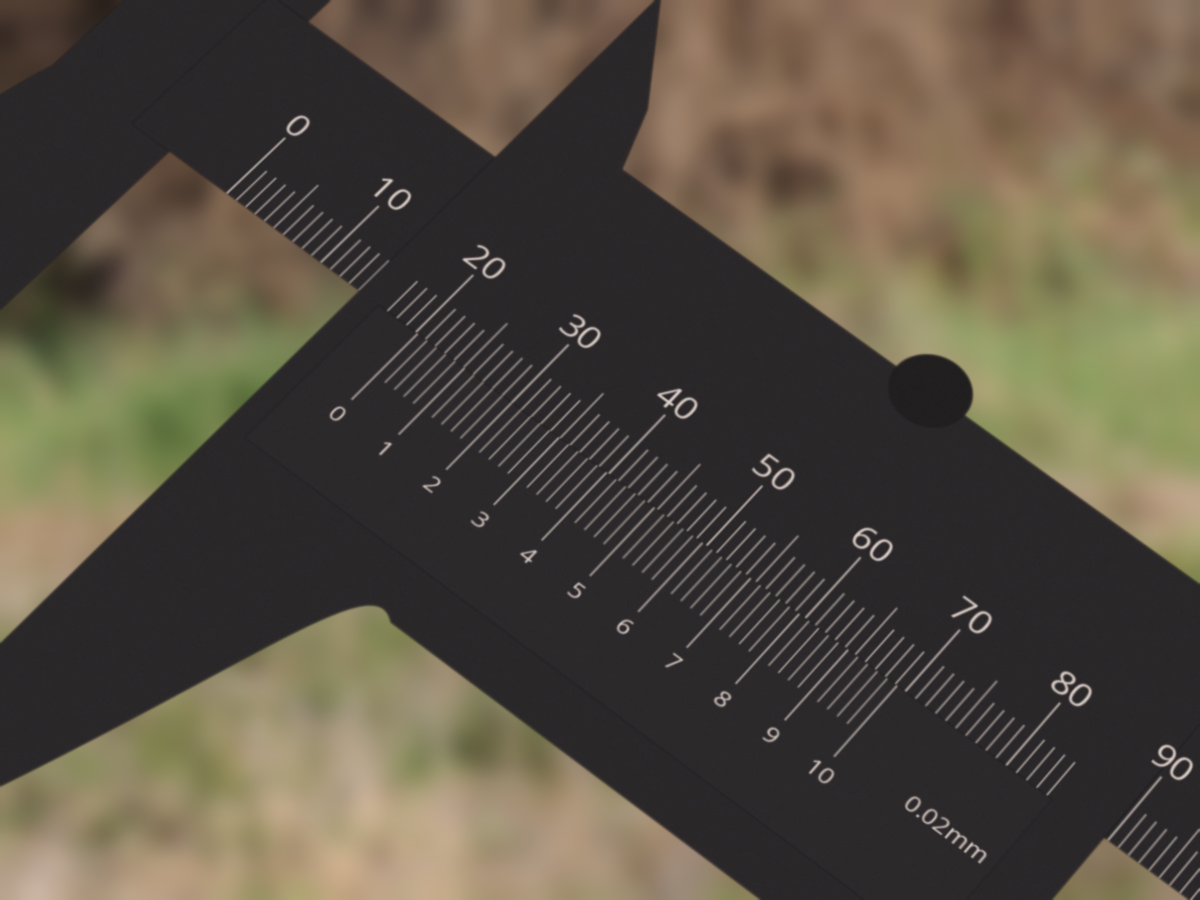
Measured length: 20.2 mm
